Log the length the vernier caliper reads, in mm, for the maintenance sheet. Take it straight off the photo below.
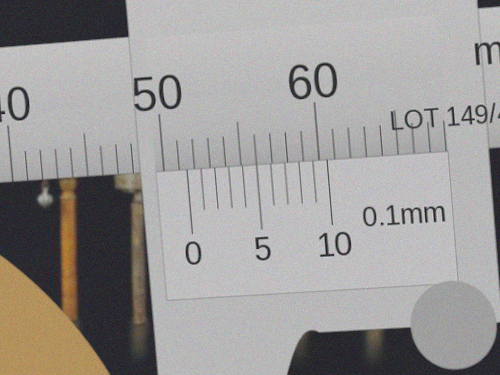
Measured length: 51.5 mm
